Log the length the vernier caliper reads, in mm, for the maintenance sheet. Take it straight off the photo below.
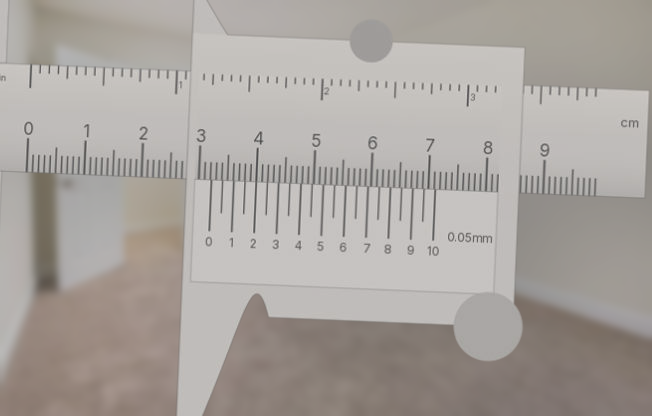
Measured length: 32.2 mm
